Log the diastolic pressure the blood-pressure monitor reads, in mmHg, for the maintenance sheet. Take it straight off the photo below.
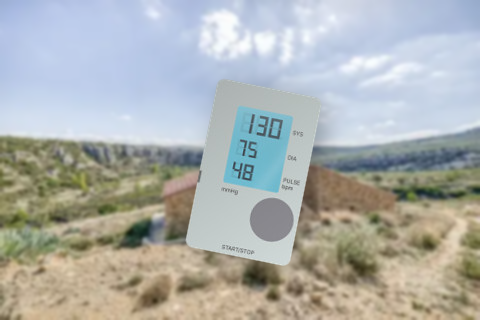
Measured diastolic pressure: 75 mmHg
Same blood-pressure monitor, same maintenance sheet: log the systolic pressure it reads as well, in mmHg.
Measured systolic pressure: 130 mmHg
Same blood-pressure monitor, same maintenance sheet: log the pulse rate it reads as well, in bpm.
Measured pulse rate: 48 bpm
